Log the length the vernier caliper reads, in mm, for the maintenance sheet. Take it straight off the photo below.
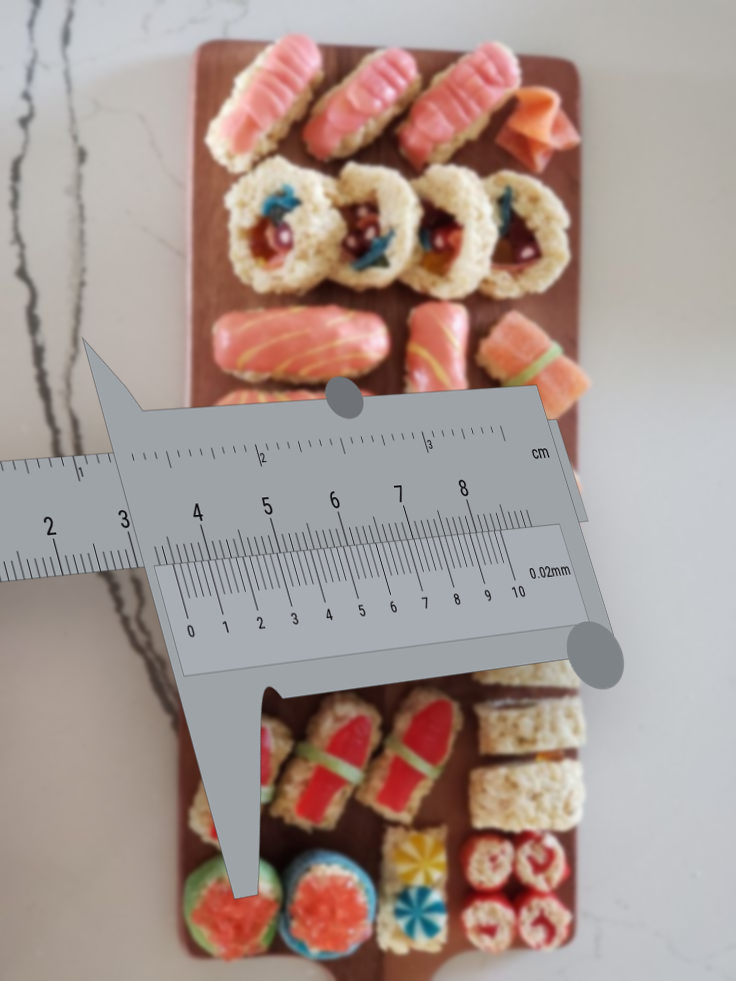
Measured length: 34.8 mm
